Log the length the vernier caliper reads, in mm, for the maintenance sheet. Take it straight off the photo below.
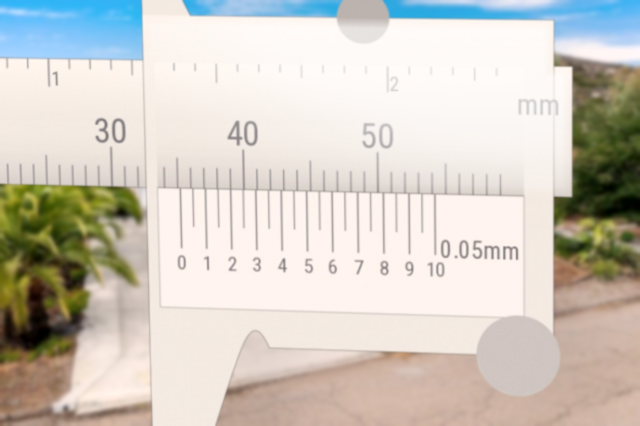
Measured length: 35.2 mm
